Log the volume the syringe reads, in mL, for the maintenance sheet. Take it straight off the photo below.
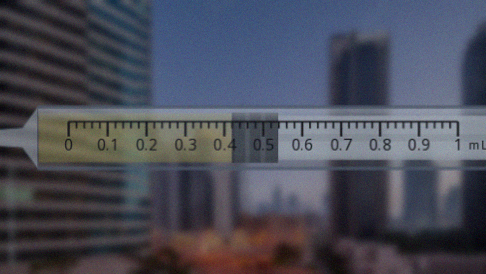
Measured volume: 0.42 mL
